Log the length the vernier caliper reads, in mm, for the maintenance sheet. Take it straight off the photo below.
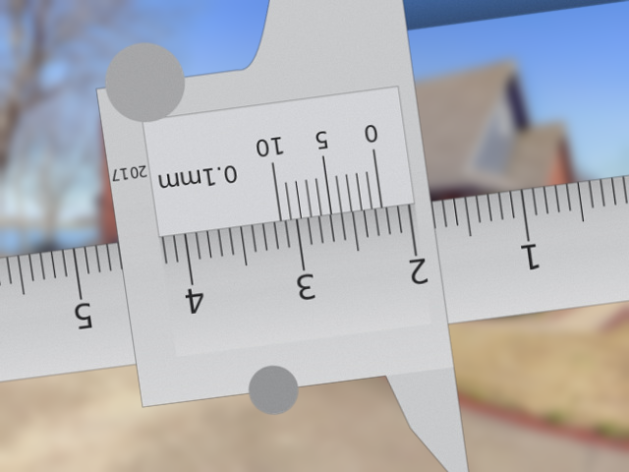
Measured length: 22.4 mm
